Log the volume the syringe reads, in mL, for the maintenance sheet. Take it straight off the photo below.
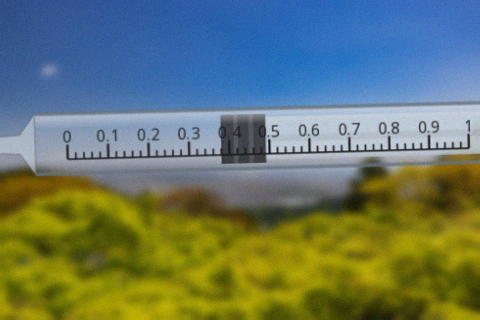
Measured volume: 0.38 mL
